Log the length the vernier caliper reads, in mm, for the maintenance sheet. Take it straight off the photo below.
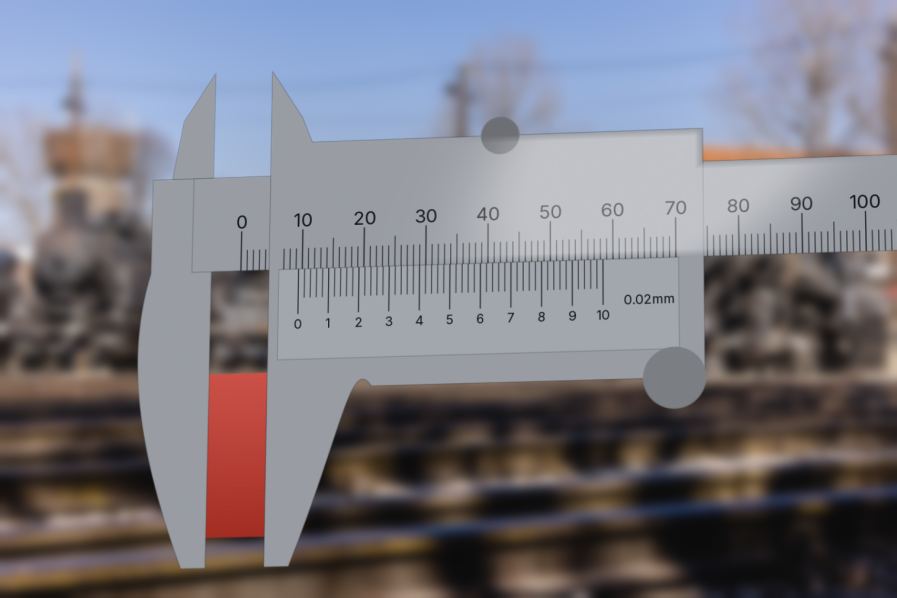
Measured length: 9.4 mm
